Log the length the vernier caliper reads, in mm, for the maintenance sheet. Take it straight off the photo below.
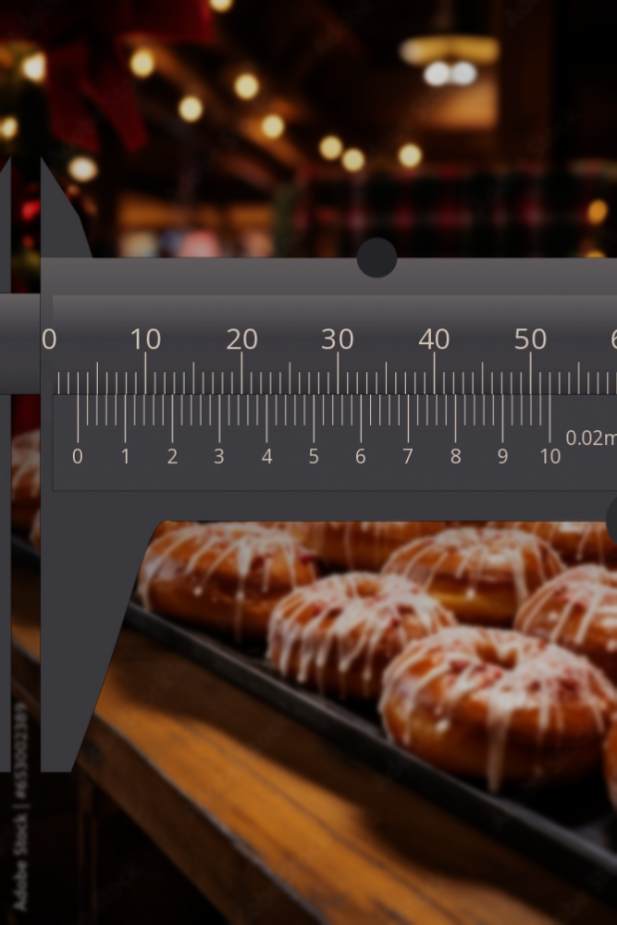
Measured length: 3.0 mm
